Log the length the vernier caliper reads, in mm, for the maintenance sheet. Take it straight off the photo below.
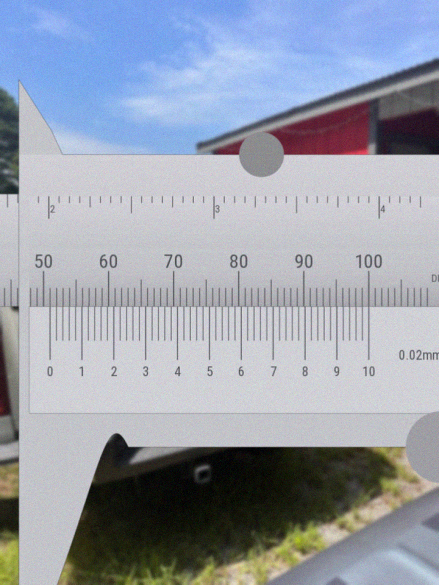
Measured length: 51.0 mm
